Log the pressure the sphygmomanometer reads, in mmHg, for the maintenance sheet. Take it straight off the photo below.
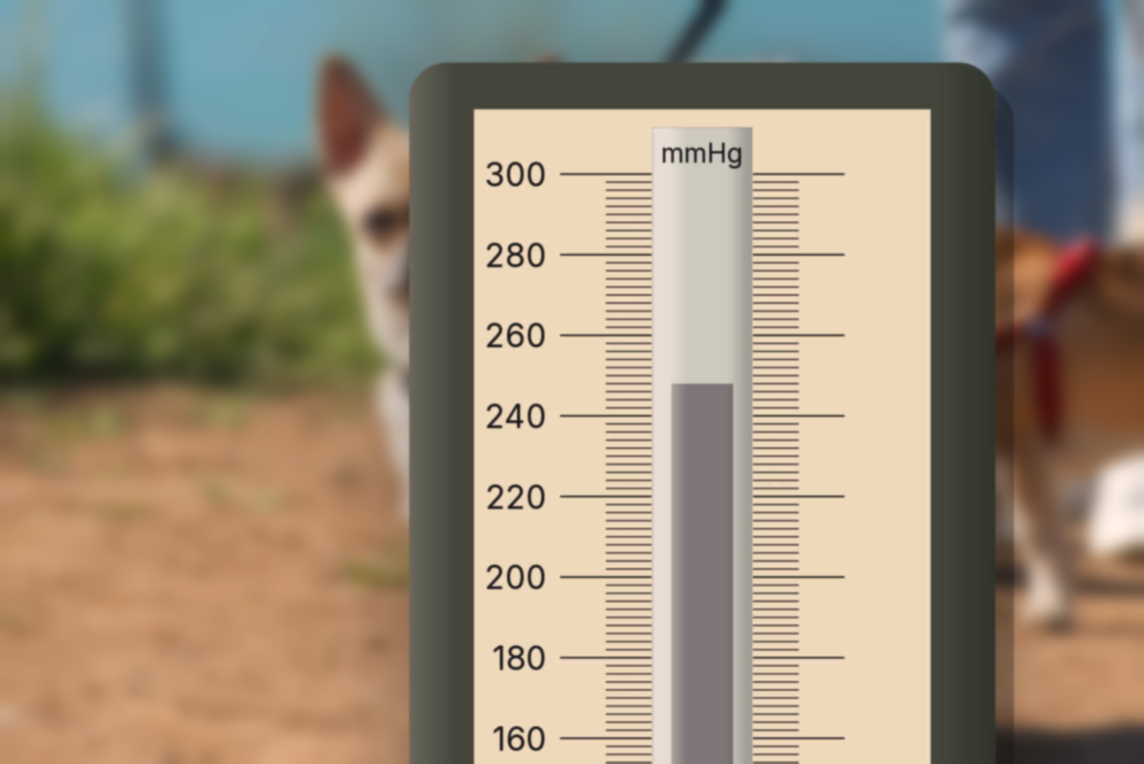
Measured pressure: 248 mmHg
